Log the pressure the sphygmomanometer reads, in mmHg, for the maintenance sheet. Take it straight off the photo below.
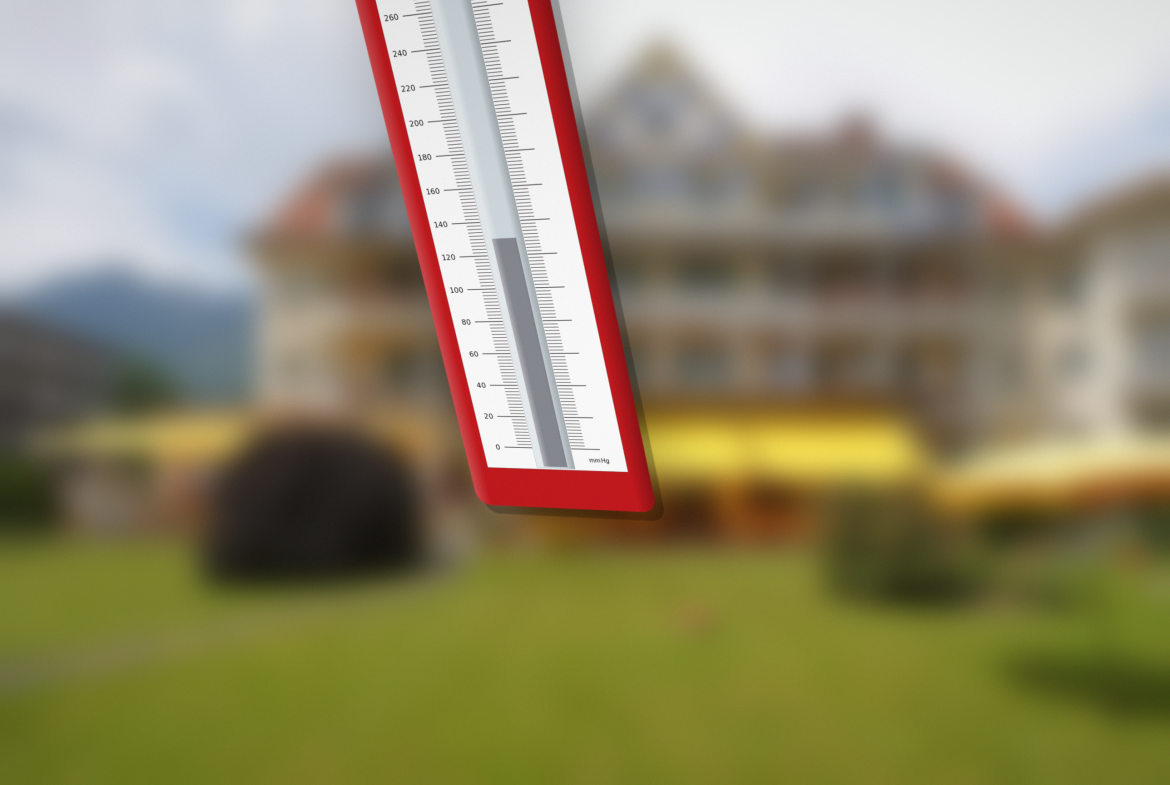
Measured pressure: 130 mmHg
